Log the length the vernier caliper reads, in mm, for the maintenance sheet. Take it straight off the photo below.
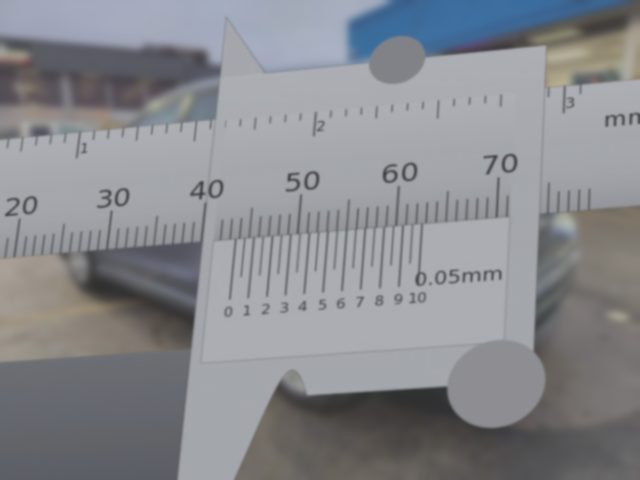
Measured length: 43.6 mm
